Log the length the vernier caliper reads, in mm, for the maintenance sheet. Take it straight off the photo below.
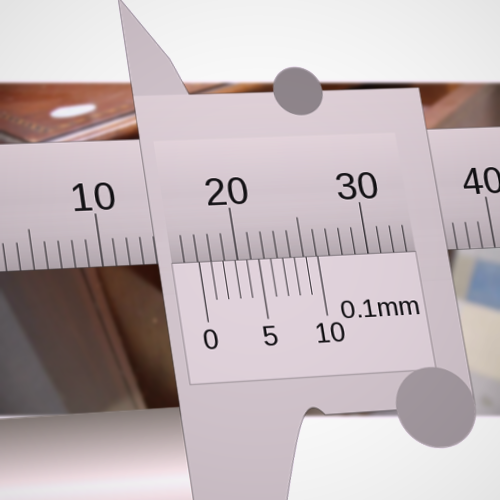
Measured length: 17.1 mm
